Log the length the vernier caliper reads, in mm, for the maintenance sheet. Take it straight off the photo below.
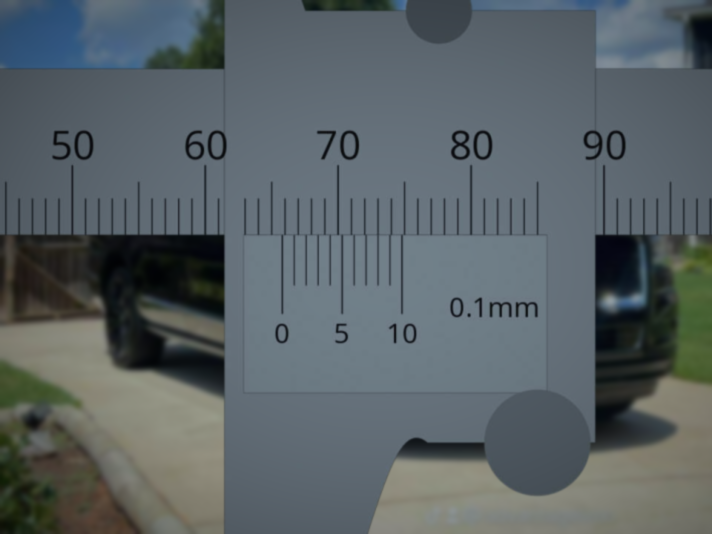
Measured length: 65.8 mm
